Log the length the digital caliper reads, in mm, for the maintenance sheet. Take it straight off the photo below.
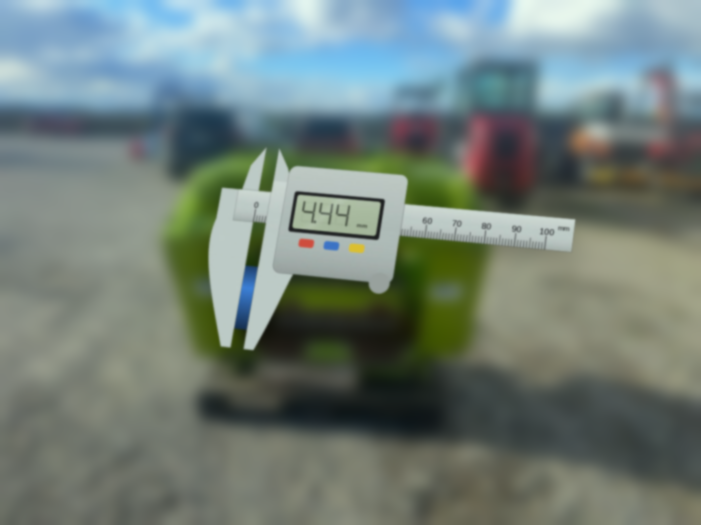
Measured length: 4.44 mm
